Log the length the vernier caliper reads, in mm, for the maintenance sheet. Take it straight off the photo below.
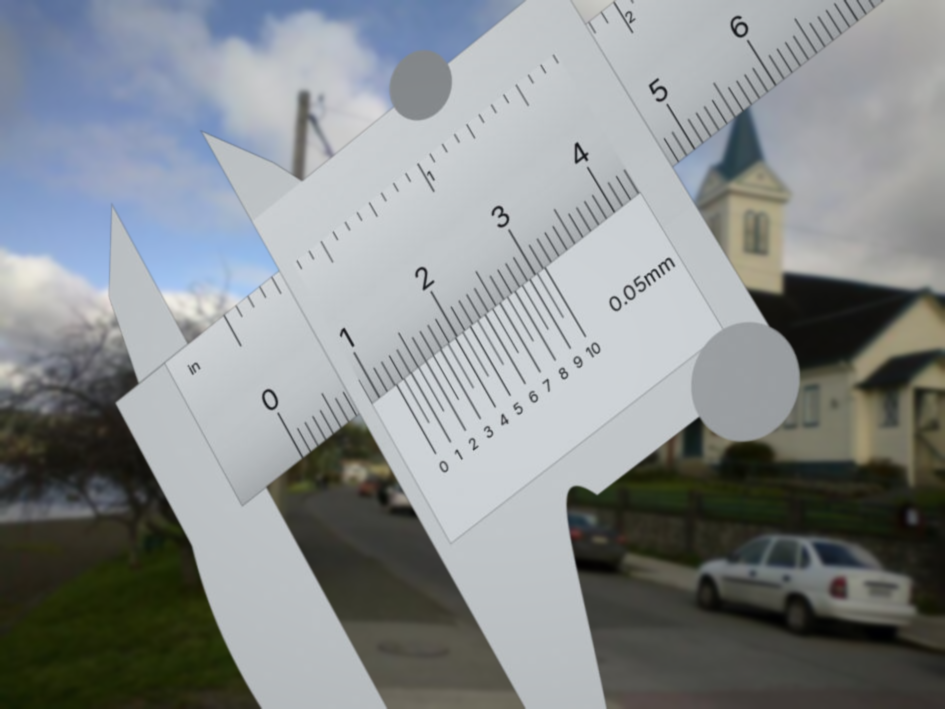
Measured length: 12.2 mm
